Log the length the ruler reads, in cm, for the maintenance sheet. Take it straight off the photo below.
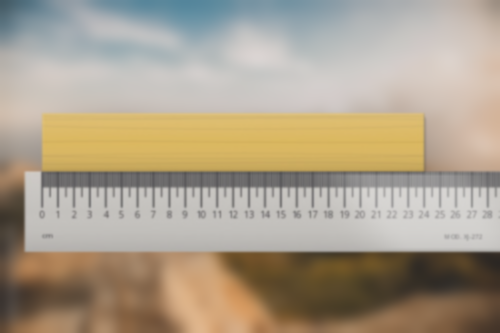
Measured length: 24 cm
